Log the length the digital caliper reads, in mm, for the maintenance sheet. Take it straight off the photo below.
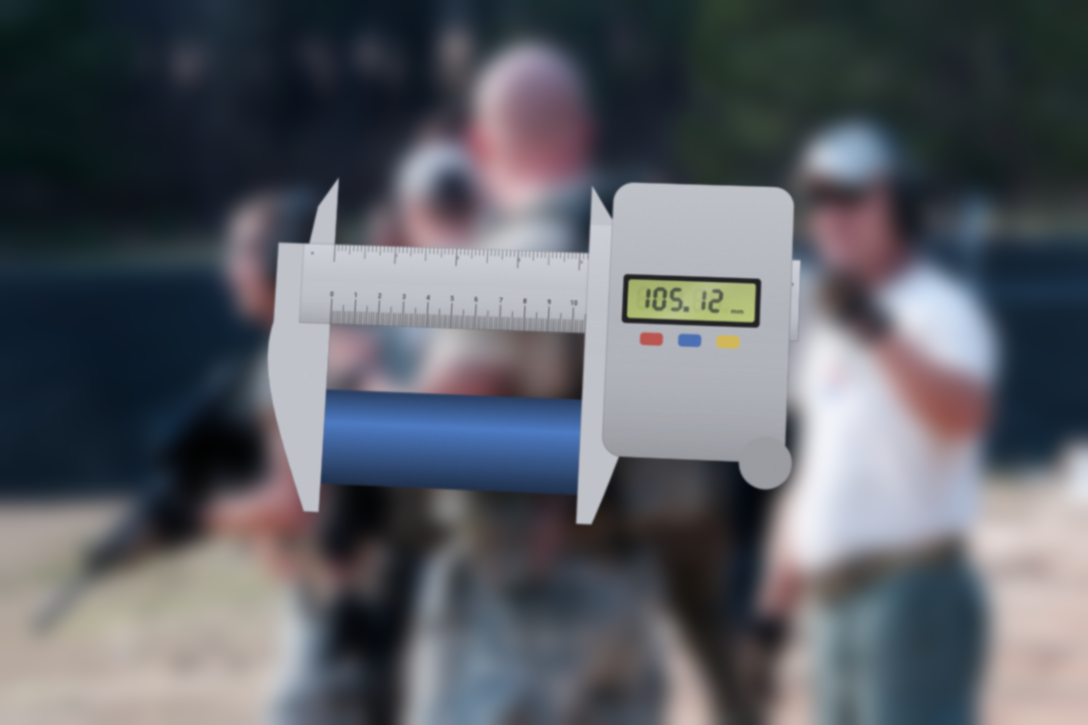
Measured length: 105.12 mm
